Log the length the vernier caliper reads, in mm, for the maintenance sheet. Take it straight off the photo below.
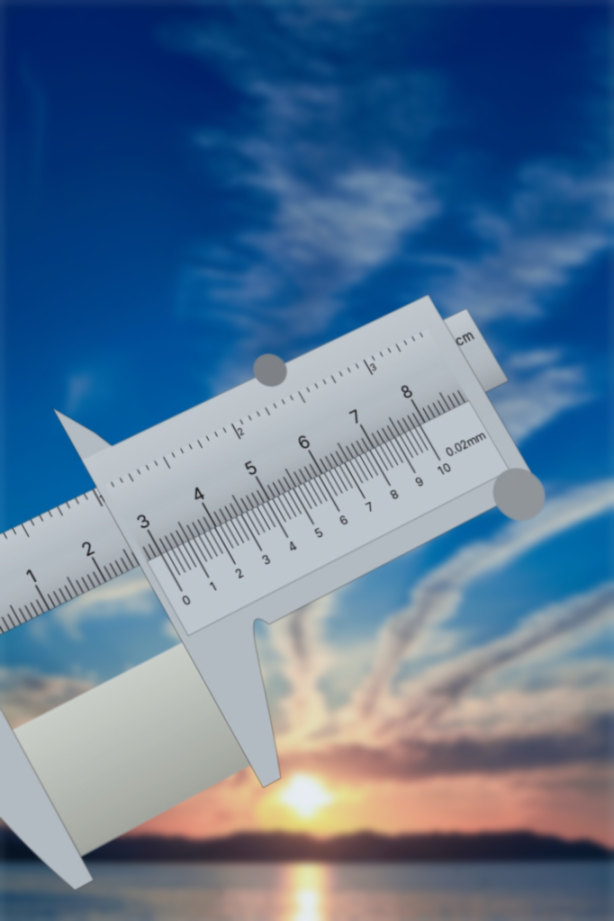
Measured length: 30.0 mm
